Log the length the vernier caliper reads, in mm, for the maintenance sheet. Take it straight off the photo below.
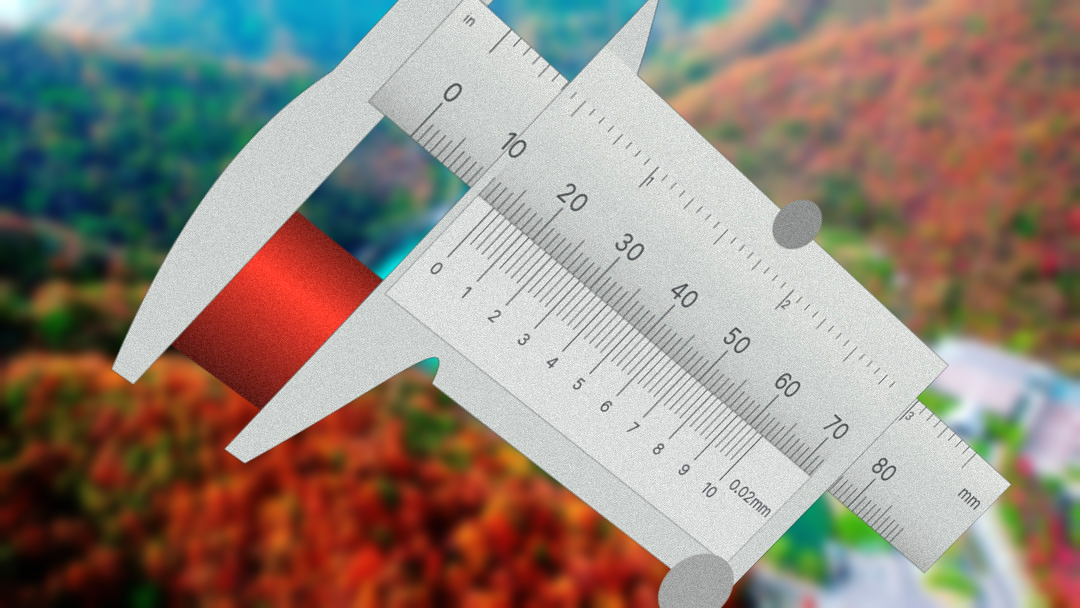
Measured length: 13.6 mm
